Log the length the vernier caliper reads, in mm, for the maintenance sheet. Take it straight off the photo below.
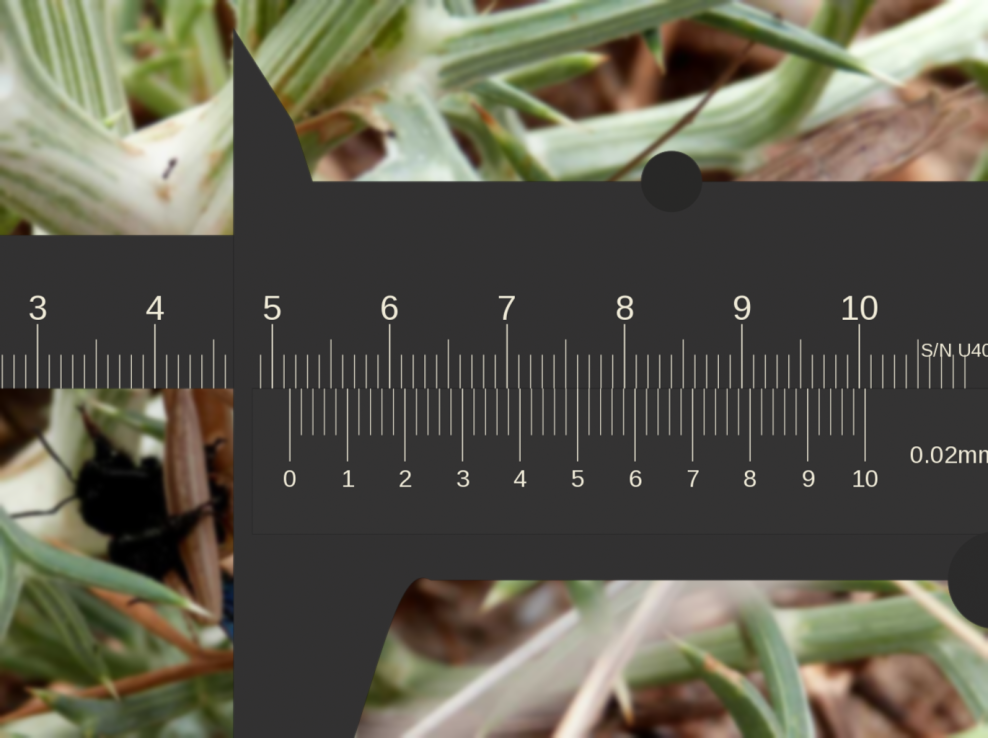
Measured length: 51.5 mm
